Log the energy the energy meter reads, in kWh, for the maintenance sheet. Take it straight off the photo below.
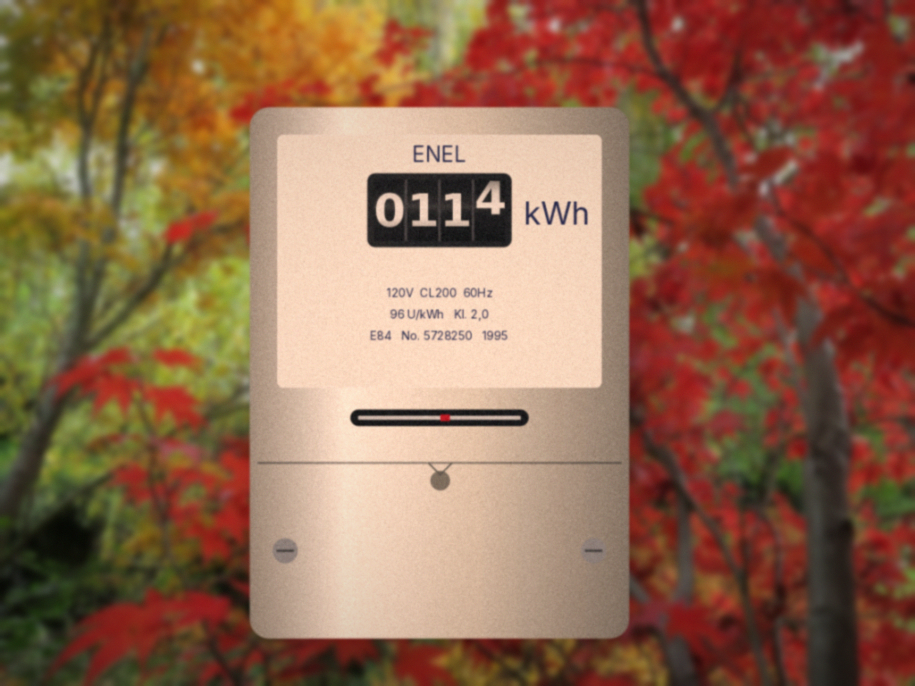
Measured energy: 114 kWh
